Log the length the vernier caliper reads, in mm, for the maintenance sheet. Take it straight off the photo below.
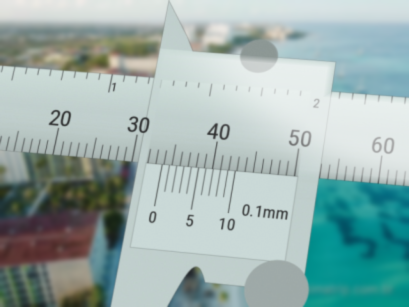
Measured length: 33.8 mm
